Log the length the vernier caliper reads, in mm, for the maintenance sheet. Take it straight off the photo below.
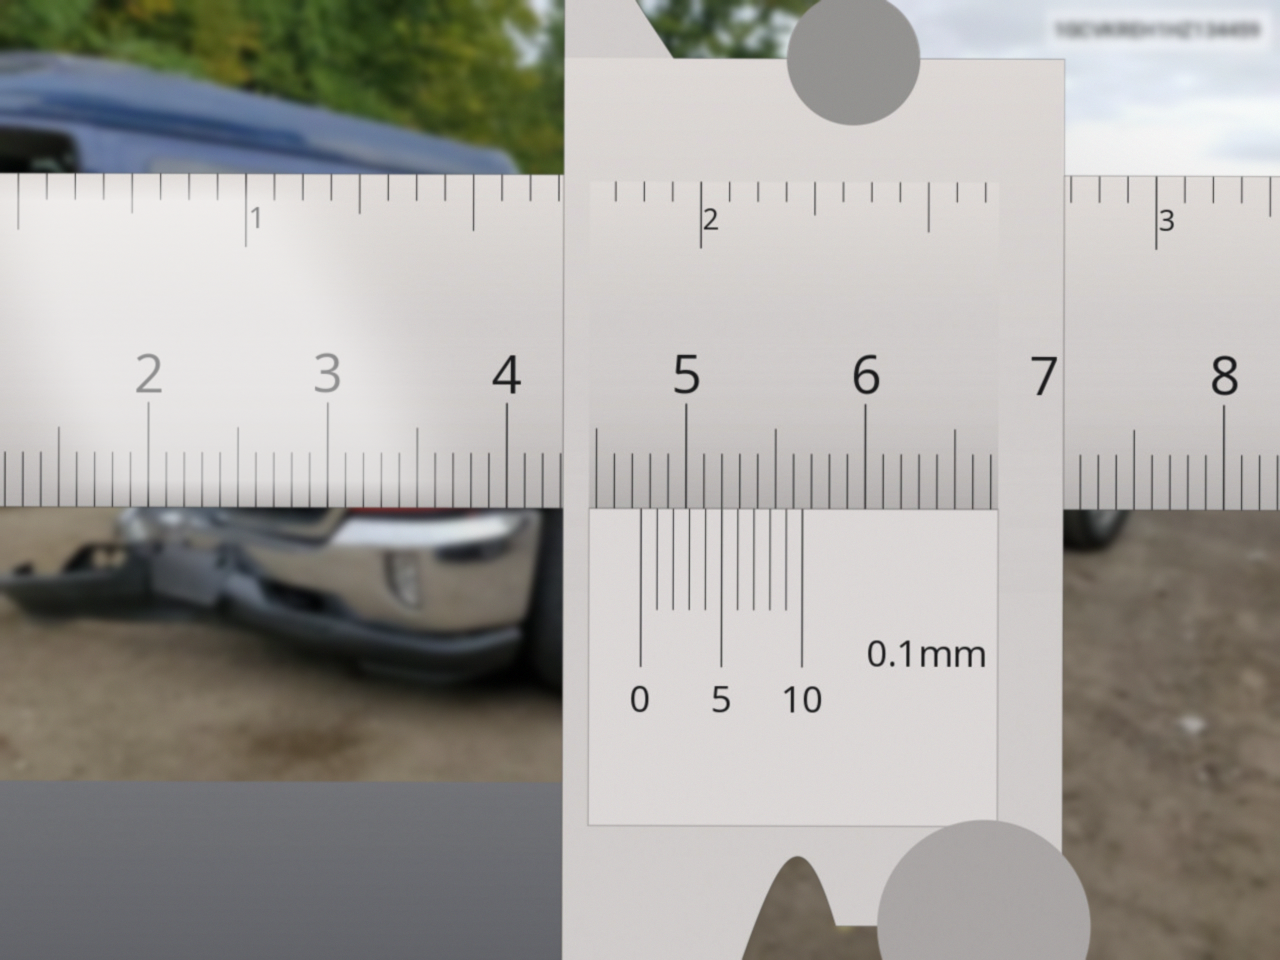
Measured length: 47.5 mm
